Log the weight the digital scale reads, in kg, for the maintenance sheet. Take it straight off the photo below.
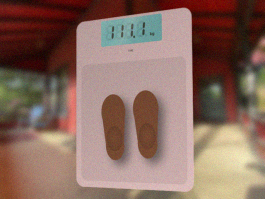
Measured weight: 111.1 kg
